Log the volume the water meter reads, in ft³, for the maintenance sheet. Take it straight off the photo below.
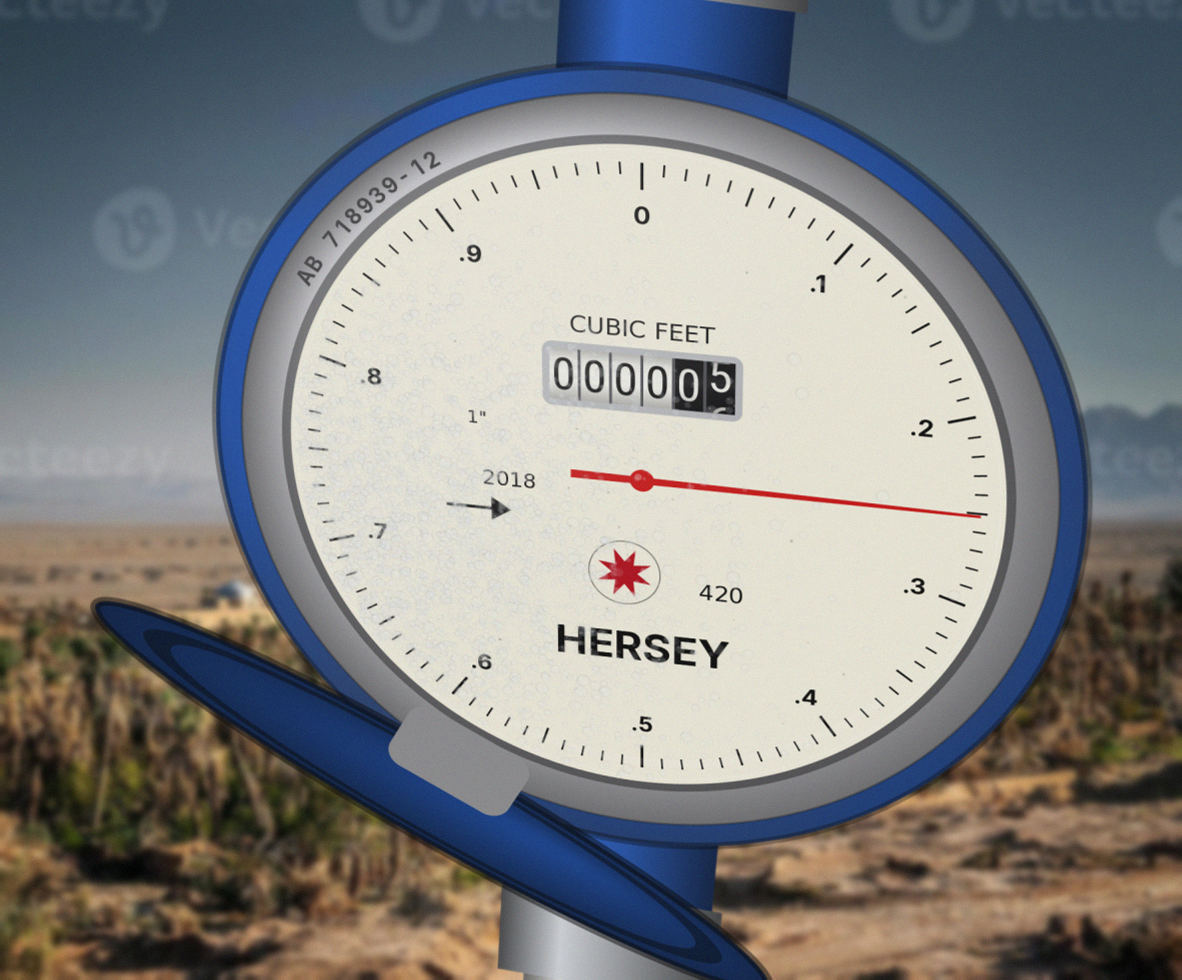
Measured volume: 5.25 ft³
